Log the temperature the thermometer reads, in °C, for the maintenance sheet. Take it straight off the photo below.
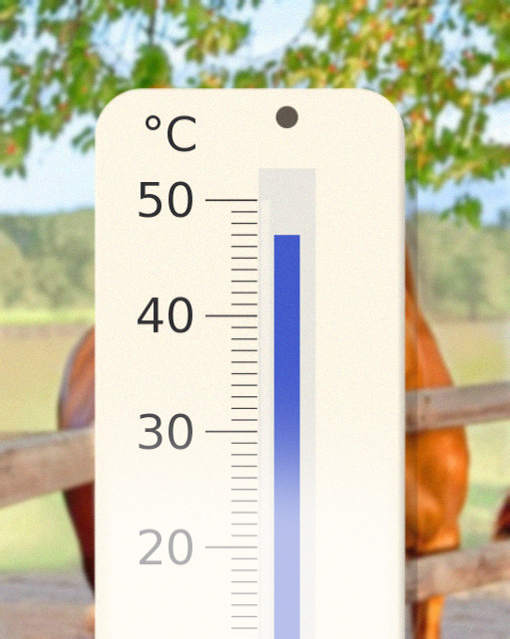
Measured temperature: 47 °C
